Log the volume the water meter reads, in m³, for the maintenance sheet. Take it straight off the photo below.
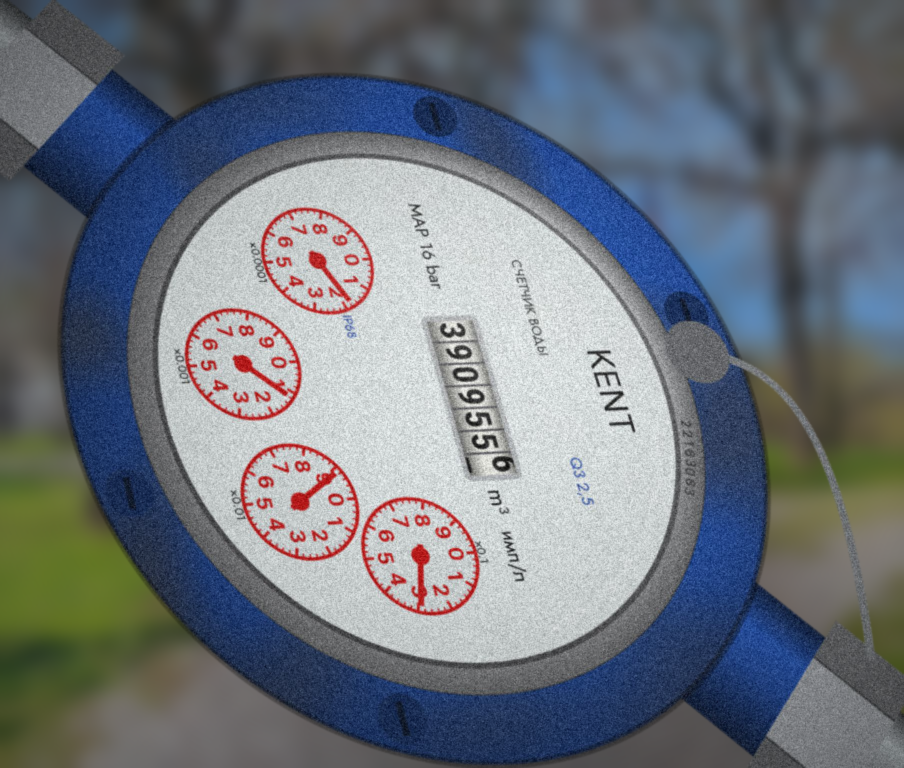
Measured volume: 3909556.2911 m³
